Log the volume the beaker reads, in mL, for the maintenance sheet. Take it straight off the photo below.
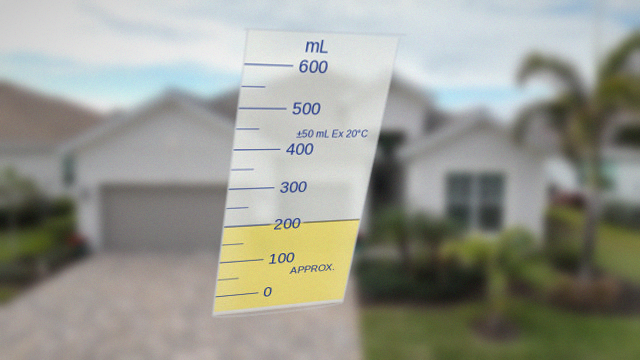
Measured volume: 200 mL
